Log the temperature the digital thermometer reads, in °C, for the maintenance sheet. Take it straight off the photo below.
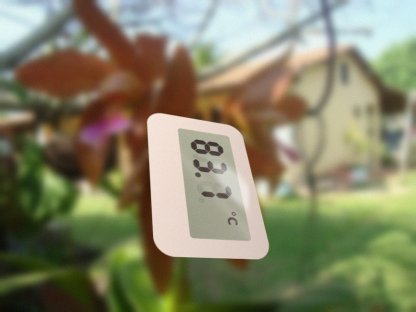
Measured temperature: 83.7 °C
